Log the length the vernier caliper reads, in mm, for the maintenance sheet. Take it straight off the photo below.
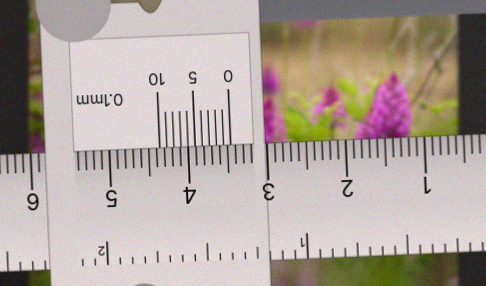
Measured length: 34.6 mm
